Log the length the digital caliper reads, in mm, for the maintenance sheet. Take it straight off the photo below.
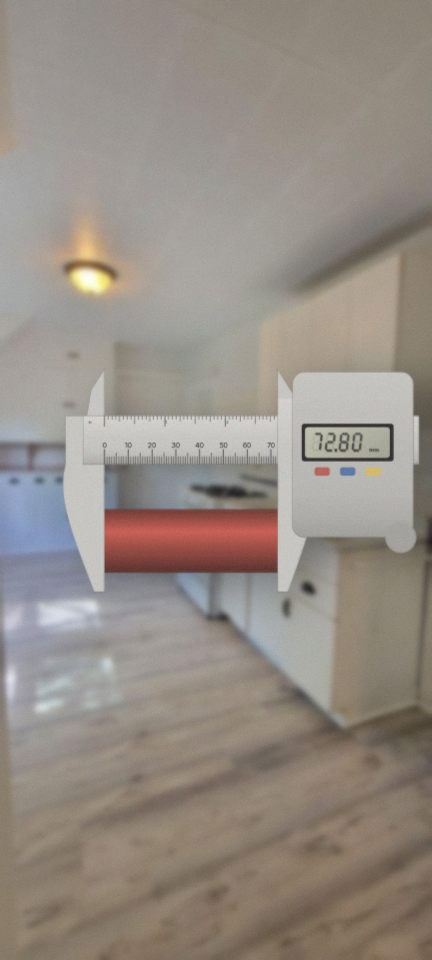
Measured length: 72.80 mm
